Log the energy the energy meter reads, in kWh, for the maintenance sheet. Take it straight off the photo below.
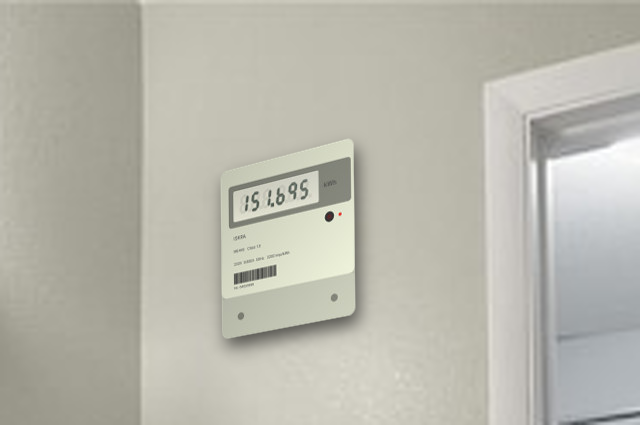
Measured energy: 151.695 kWh
